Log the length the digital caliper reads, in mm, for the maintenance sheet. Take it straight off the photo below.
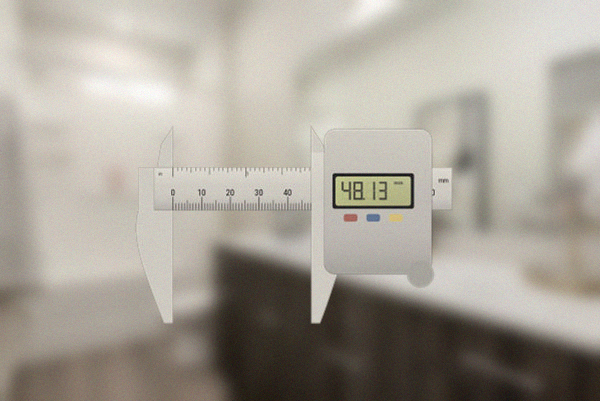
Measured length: 48.13 mm
